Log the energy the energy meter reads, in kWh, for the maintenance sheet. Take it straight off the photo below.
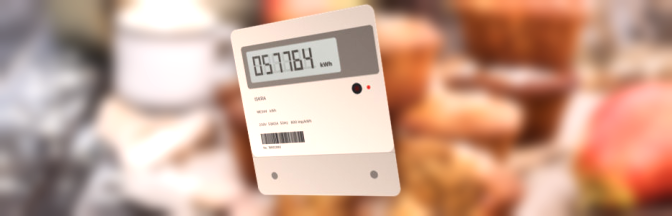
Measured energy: 57764 kWh
